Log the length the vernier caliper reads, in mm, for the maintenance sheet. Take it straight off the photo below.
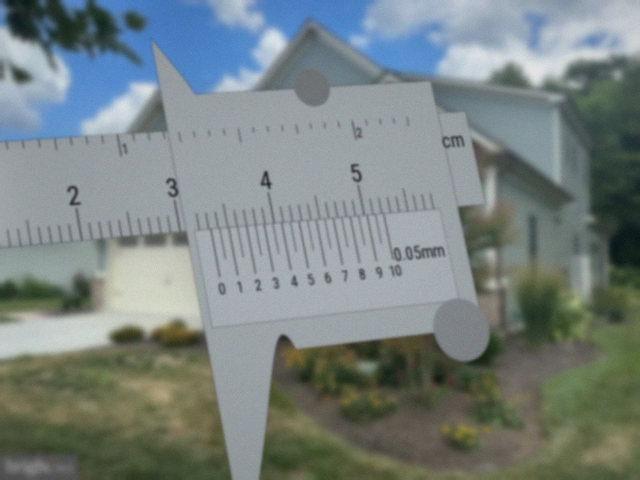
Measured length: 33.2 mm
